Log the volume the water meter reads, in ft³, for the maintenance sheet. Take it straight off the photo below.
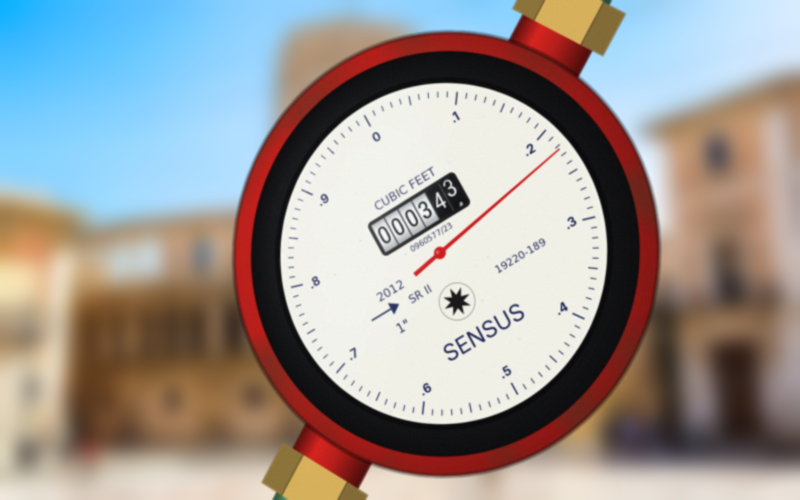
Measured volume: 343.22 ft³
